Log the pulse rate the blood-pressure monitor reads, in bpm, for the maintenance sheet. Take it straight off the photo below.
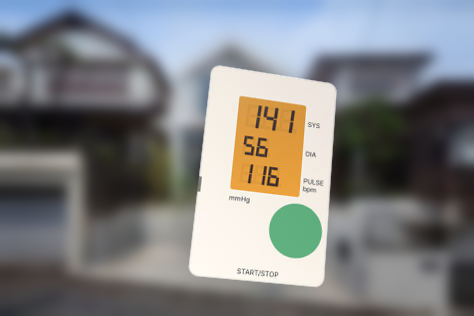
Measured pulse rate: 116 bpm
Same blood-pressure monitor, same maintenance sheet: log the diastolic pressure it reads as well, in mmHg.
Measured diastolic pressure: 56 mmHg
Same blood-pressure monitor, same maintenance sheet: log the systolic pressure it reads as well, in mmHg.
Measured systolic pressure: 141 mmHg
